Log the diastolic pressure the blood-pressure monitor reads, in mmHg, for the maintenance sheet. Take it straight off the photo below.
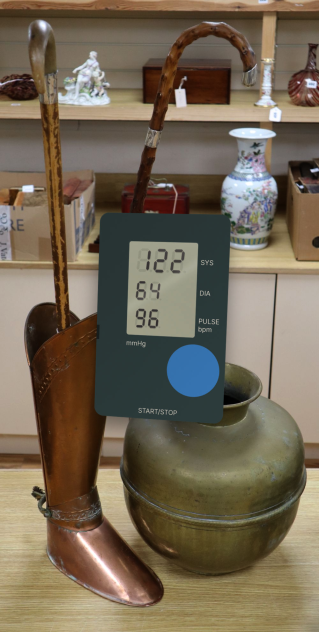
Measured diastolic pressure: 64 mmHg
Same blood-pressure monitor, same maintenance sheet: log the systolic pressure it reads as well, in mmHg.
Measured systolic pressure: 122 mmHg
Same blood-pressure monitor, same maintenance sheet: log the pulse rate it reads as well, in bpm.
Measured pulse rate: 96 bpm
